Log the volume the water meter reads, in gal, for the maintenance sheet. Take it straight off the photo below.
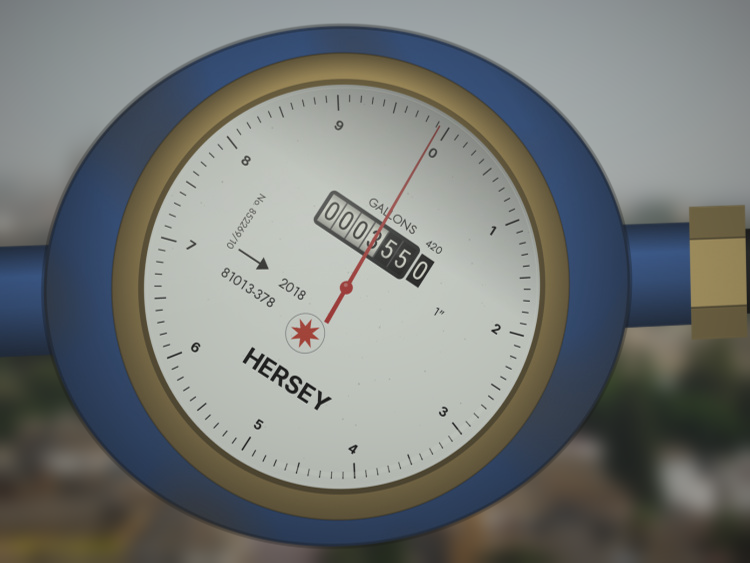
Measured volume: 3549.9 gal
